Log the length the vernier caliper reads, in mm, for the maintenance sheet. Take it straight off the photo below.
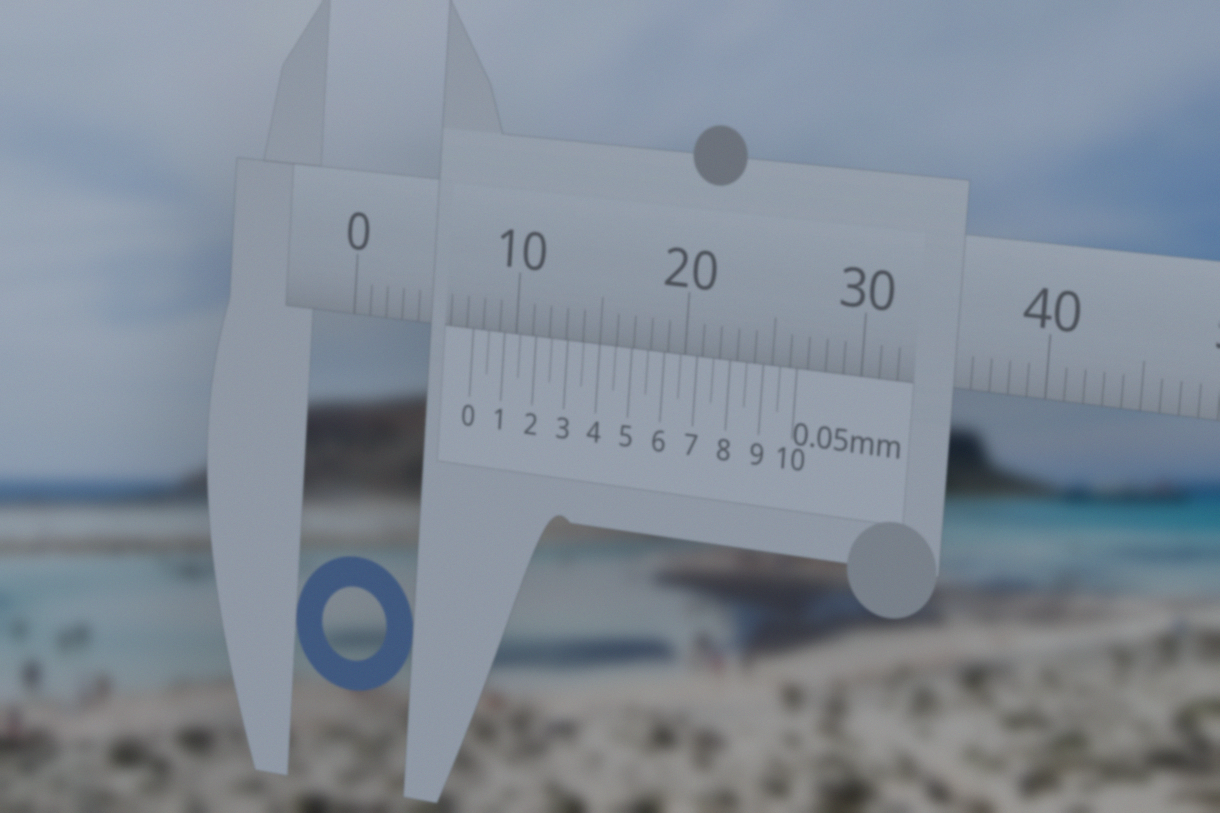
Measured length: 7.4 mm
